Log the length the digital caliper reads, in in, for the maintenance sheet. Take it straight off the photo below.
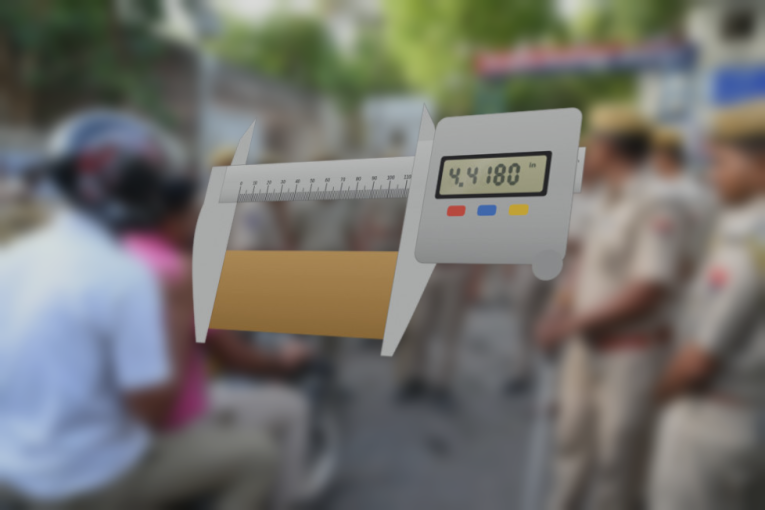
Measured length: 4.4180 in
